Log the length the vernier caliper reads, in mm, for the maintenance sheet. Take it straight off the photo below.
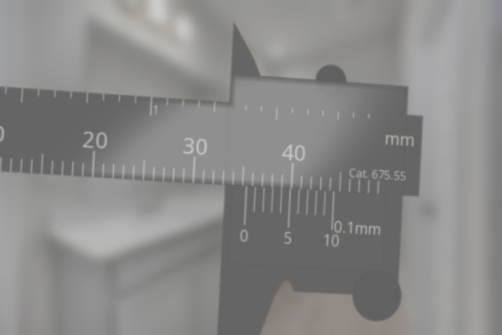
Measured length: 35.4 mm
